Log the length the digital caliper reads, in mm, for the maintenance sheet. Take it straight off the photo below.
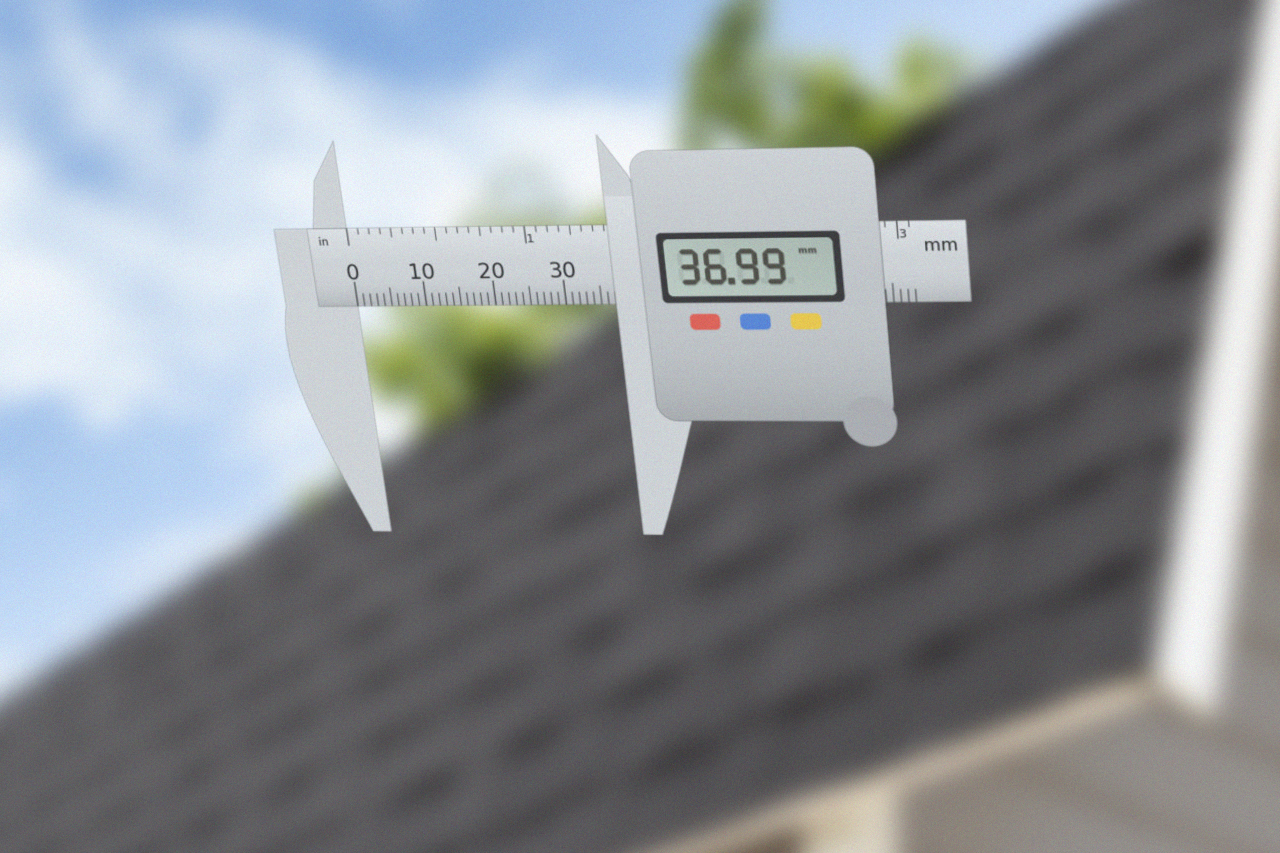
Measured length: 36.99 mm
